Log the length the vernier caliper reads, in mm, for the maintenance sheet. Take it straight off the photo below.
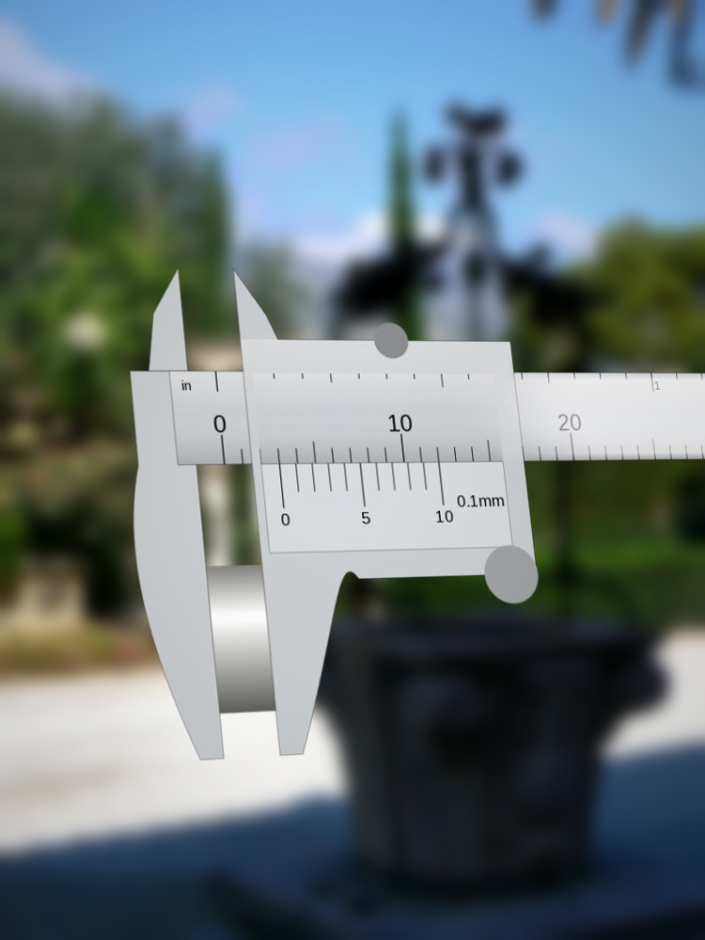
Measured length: 3.0 mm
